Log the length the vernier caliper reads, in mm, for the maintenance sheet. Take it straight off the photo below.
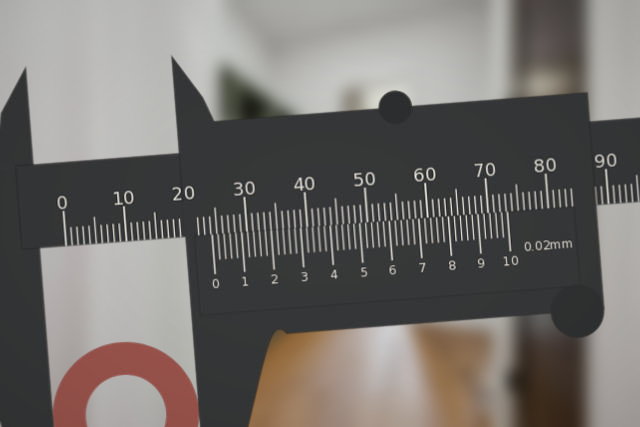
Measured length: 24.2 mm
